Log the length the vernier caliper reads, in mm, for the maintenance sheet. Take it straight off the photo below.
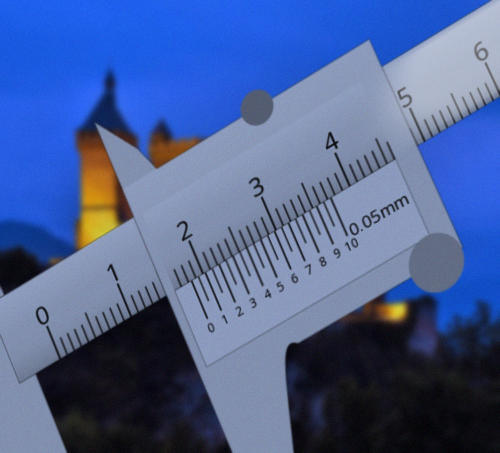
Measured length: 18.4 mm
